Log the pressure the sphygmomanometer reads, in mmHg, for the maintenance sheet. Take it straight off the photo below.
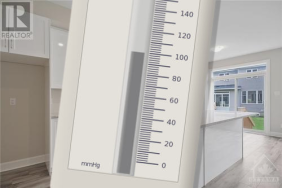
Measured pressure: 100 mmHg
